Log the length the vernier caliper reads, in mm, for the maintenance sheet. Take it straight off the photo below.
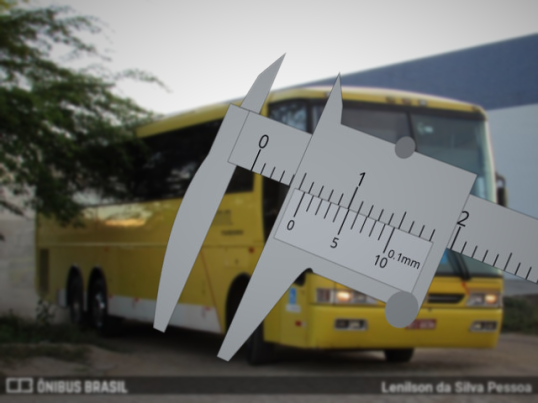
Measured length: 5.6 mm
